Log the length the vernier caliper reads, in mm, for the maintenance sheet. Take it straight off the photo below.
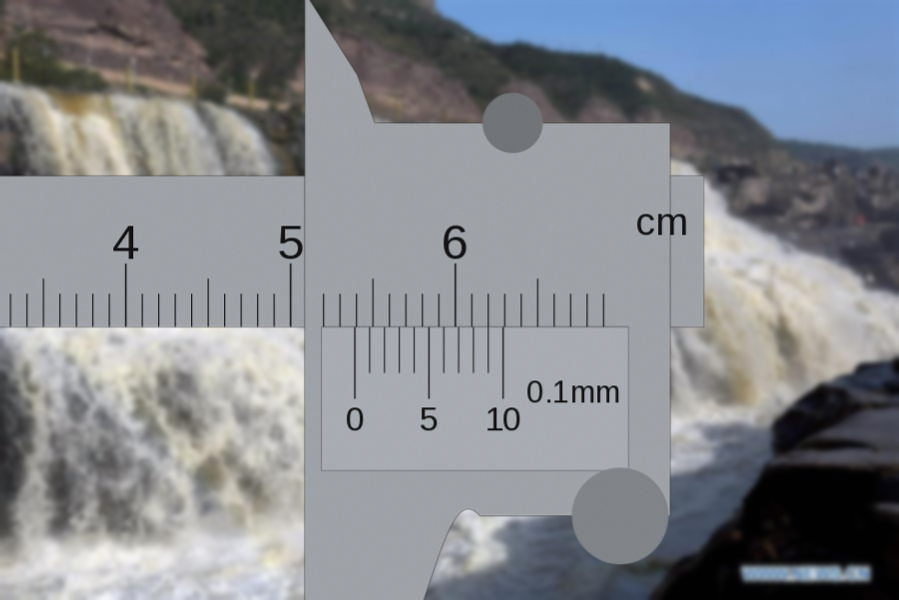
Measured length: 53.9 mm
